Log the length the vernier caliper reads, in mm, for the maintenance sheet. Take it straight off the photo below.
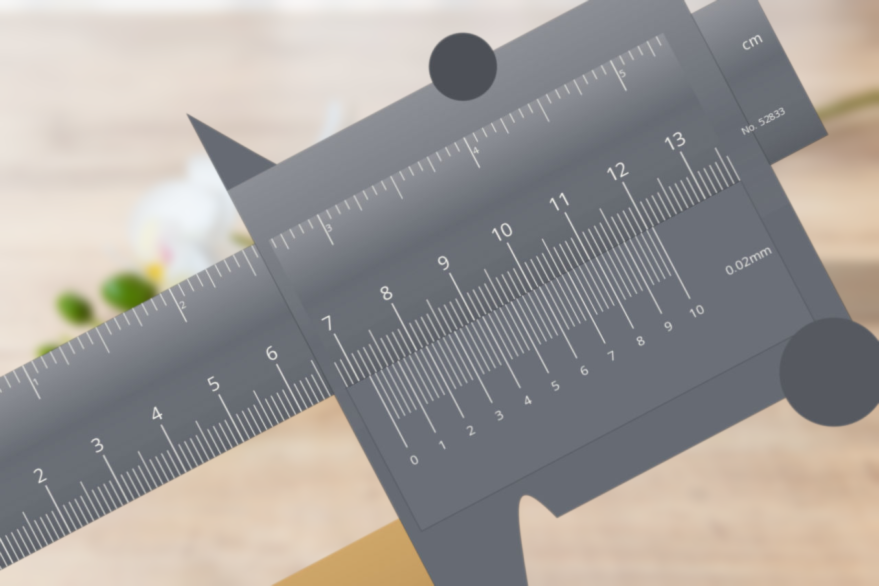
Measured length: 71.8 mm
